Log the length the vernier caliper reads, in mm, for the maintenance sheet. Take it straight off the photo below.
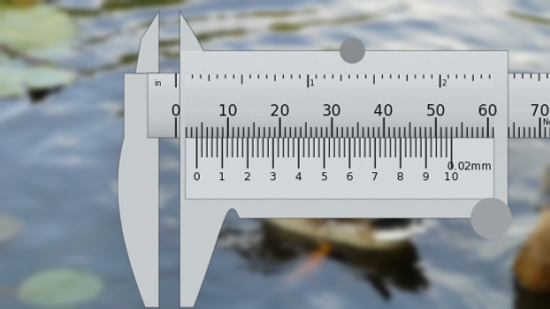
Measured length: 4.0 mm
